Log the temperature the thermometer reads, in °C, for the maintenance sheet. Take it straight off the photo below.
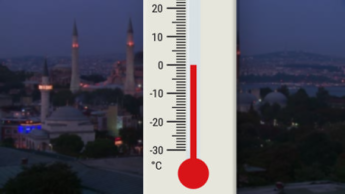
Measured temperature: 0 °C
